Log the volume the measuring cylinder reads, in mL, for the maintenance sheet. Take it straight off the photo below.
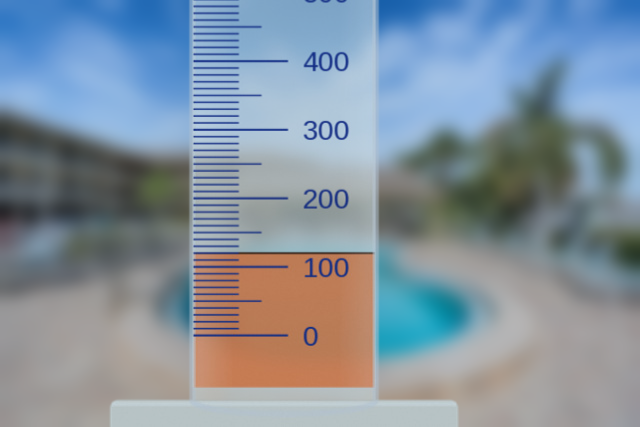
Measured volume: 120 mL
